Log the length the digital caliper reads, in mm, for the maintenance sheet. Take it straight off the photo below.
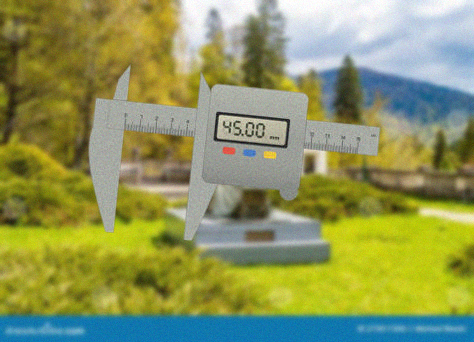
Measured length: 45.00 mm
